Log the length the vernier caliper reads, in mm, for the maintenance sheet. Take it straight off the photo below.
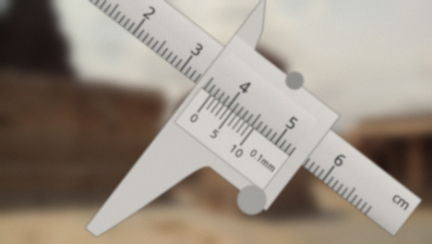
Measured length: 36.5 mm
